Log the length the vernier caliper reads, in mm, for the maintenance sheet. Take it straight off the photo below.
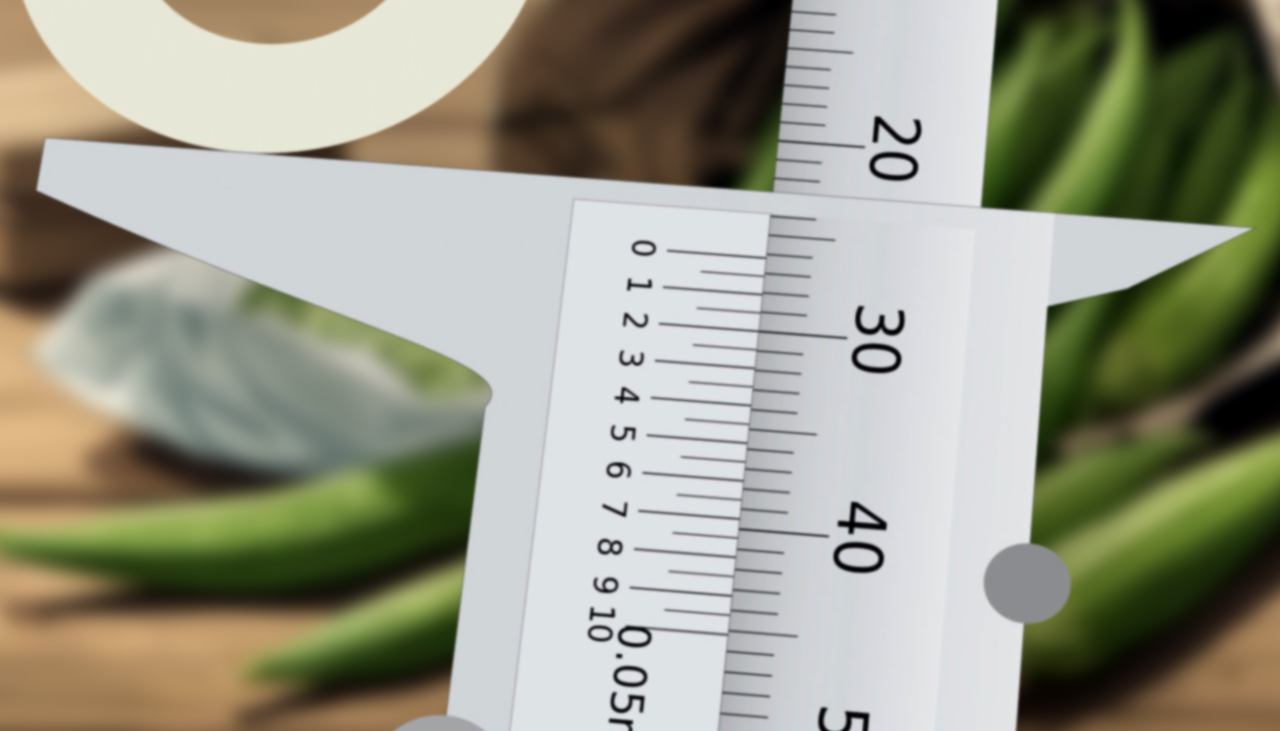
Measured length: 26.2 mm
